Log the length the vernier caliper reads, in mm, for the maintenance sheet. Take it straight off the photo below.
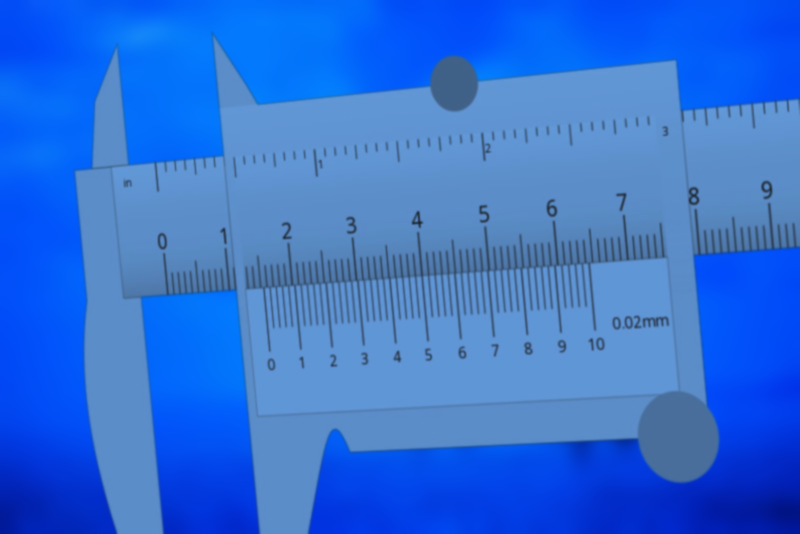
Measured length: 15.5 mm
